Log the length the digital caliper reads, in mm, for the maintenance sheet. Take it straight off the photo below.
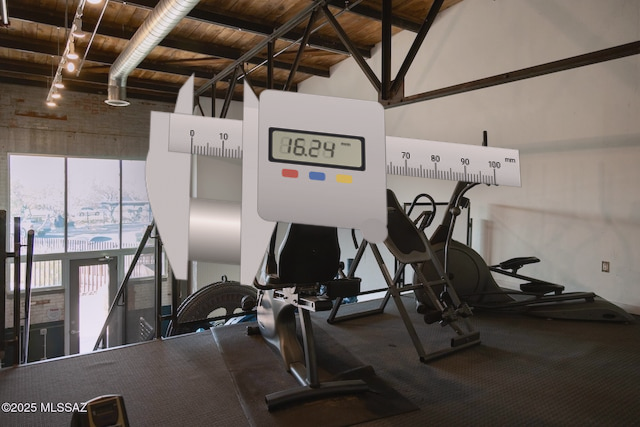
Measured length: 16.24 mm
